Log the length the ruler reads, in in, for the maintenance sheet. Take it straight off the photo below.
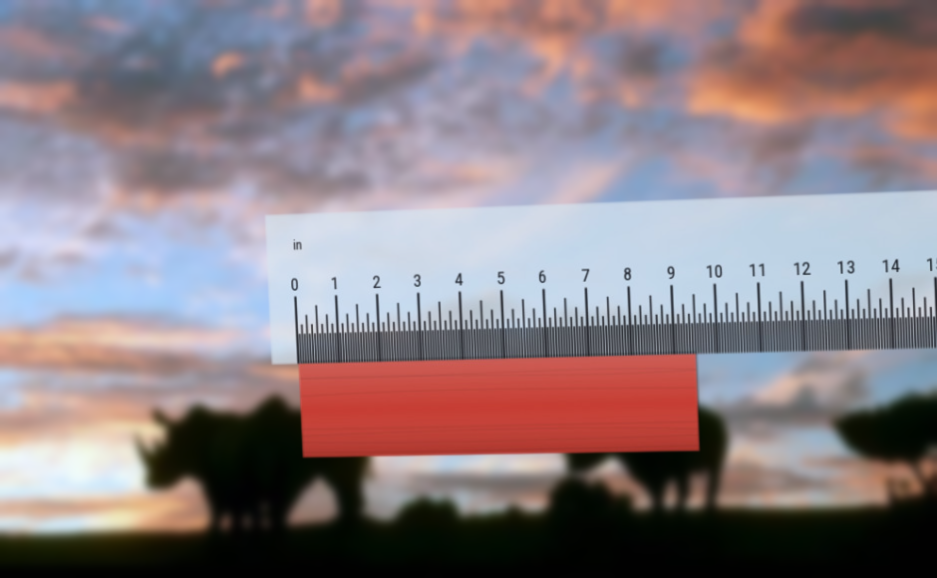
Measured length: 9.5 in
